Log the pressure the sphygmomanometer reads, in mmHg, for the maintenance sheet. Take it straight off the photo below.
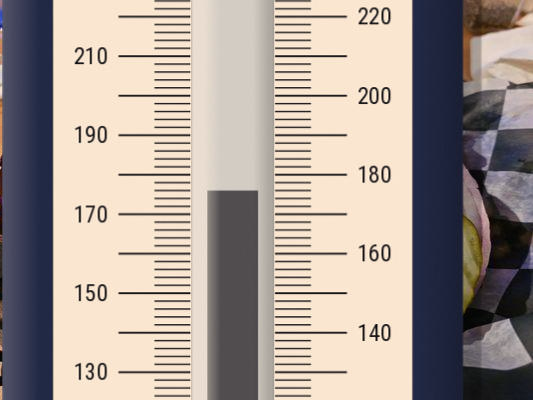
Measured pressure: 176 mmHg
